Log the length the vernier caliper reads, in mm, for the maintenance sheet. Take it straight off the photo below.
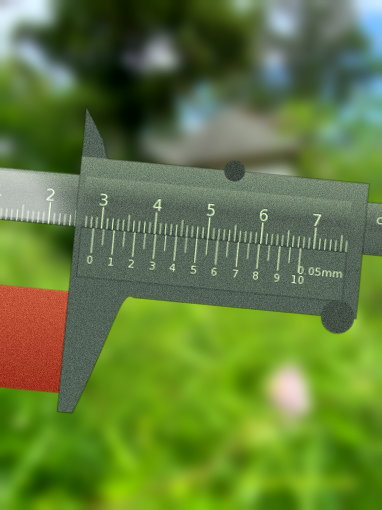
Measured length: 28.5 mm
